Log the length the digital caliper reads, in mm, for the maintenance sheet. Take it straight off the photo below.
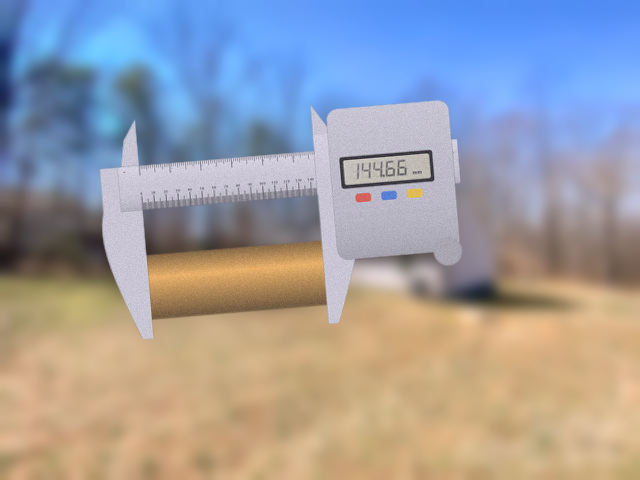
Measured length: 144.66 mm
